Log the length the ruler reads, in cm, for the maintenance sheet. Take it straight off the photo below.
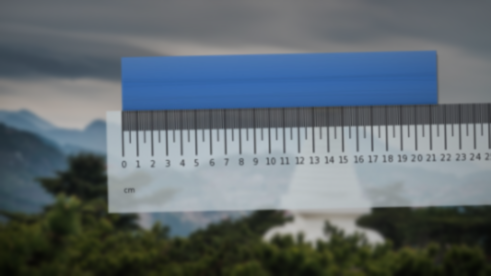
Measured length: 21.5 cm
